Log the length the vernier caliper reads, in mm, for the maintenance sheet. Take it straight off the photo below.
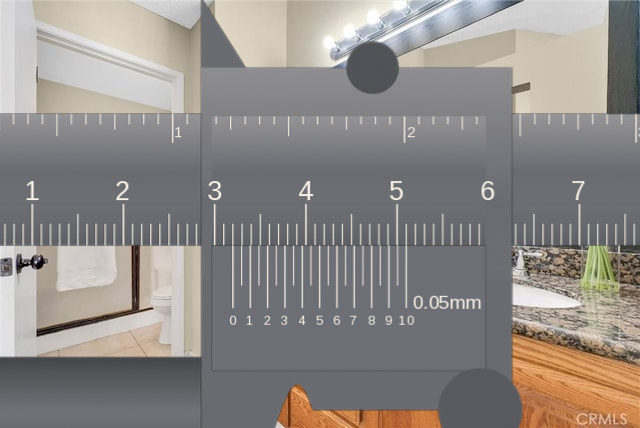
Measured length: 32.0 mm
